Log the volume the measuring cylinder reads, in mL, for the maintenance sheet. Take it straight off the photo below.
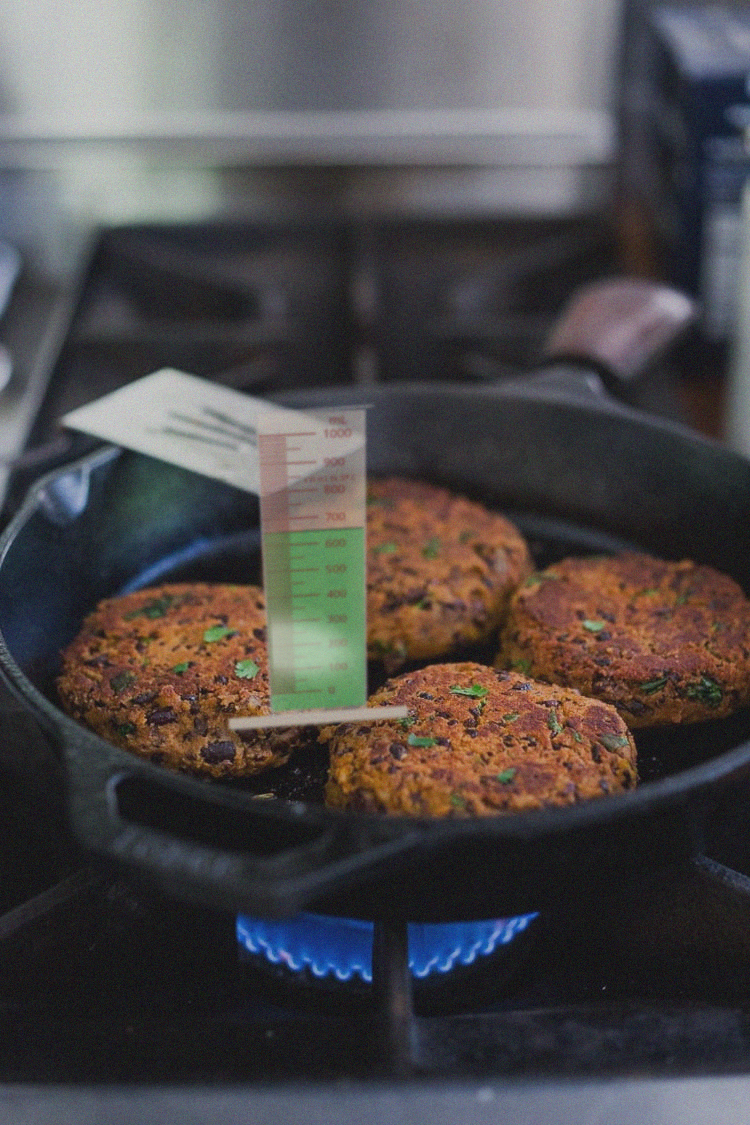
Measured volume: 650 mL
